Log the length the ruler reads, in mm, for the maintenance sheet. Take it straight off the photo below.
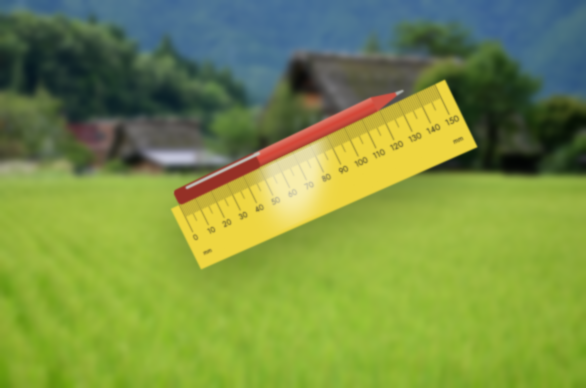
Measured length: 135 mm
